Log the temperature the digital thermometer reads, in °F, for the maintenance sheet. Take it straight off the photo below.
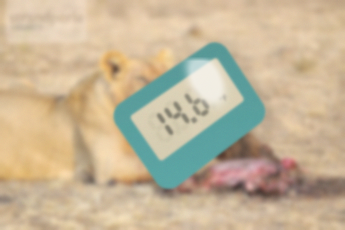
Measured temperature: 14.6 °F
